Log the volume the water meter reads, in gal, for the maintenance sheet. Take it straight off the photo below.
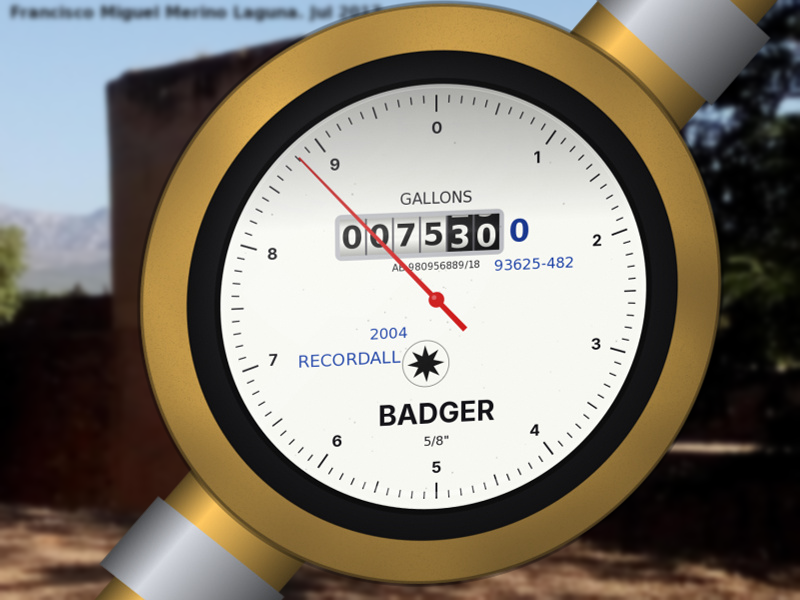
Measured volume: 75298.8 gal
